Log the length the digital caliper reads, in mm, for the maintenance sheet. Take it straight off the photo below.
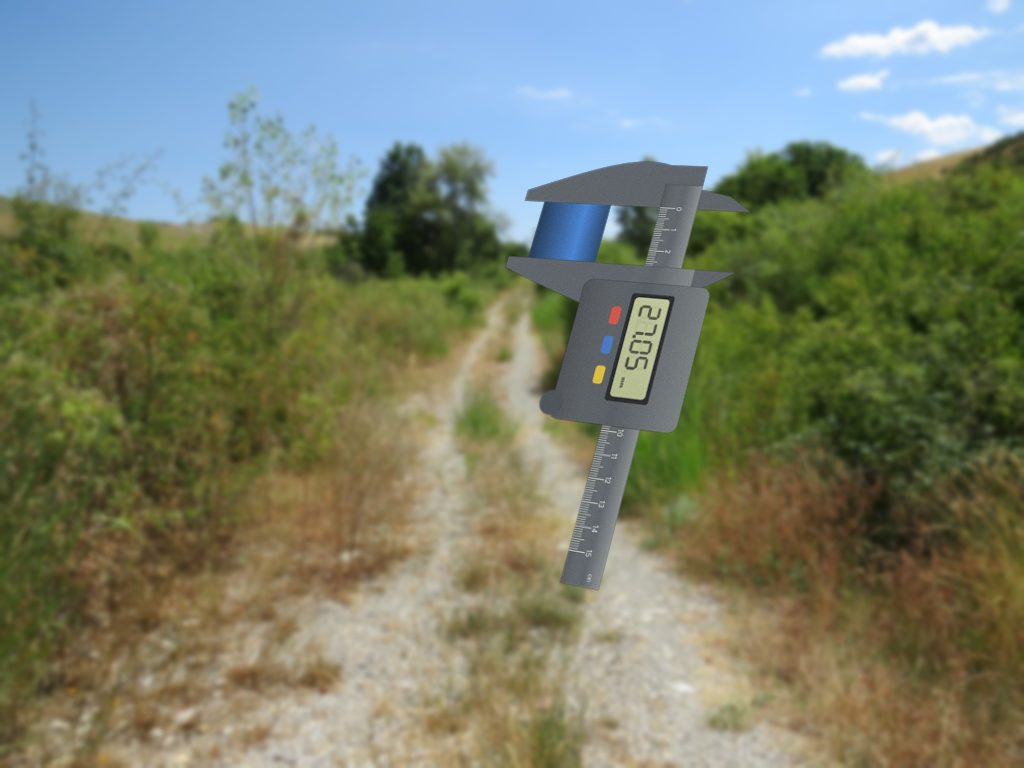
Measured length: 27.05 mm
